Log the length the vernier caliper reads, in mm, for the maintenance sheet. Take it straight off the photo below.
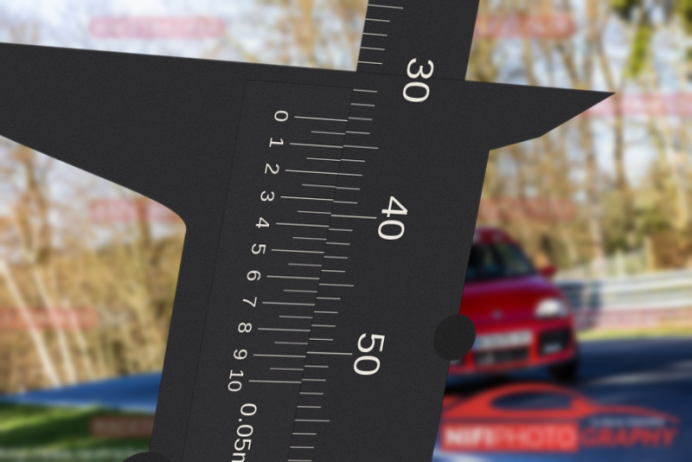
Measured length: 33.2 mm
